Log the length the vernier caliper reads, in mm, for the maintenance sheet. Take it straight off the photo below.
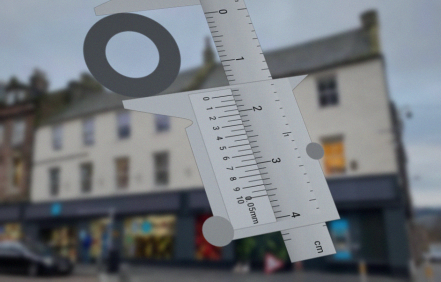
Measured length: 16.8 mm
